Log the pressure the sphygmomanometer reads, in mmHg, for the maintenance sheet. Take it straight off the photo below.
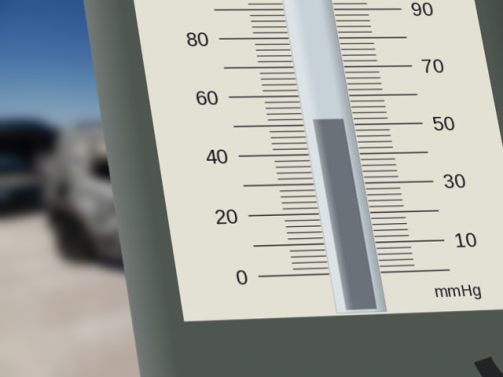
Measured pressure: 52 mmHg
